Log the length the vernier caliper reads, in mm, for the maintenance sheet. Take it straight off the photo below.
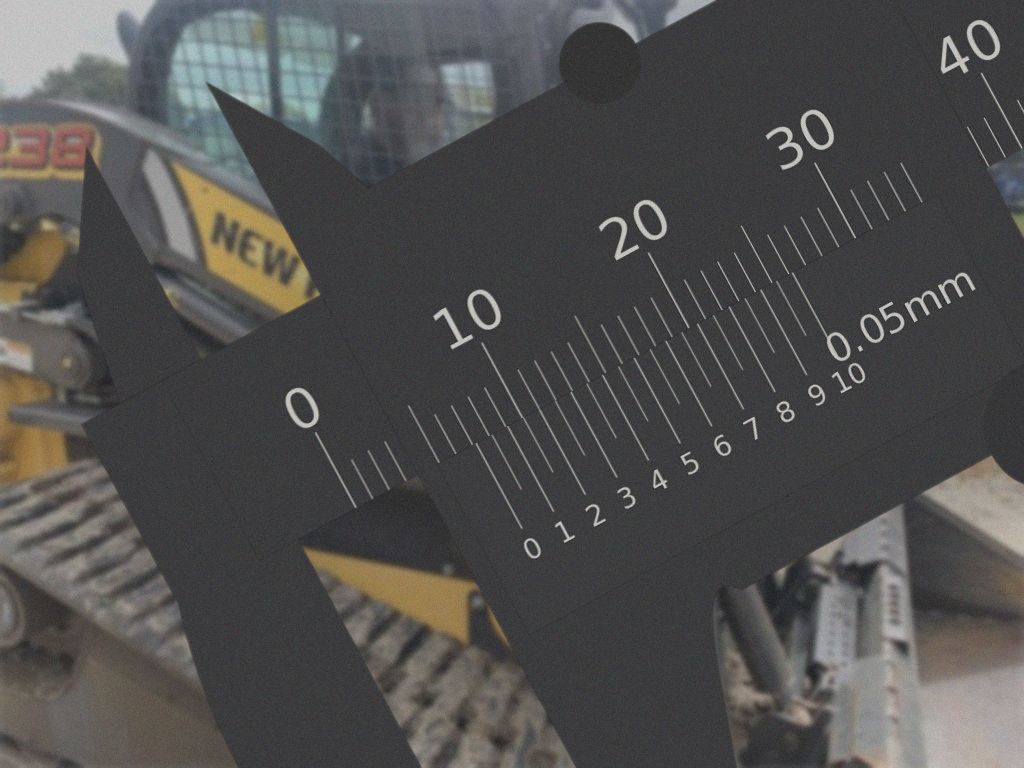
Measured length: 7.2 mm
